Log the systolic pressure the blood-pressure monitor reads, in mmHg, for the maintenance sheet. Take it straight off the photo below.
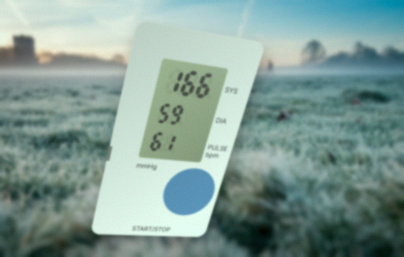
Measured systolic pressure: 166 mmHg
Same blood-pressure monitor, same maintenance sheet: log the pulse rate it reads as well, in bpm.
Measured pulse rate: 61 bpm
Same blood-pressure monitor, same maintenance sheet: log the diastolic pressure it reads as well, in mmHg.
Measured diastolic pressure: 59 mmHg
